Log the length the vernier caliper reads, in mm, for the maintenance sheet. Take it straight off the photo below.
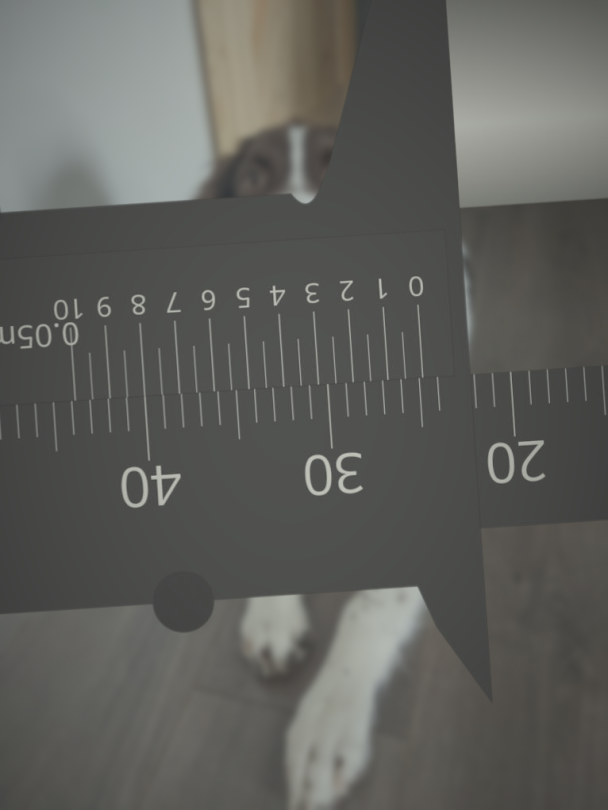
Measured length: 24.8 mm
